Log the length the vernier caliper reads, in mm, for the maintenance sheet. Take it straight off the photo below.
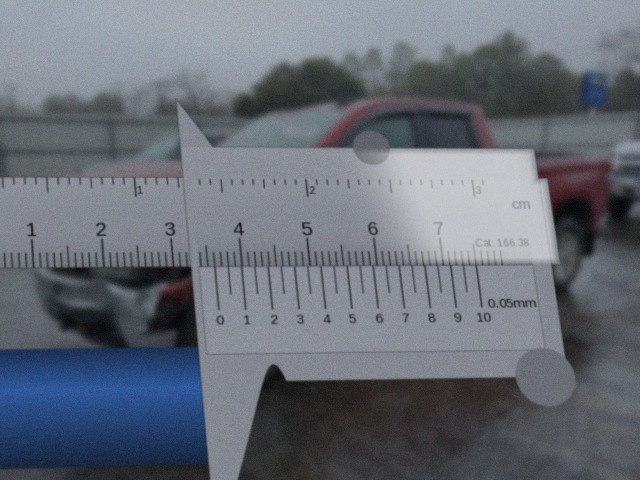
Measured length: 36.0 mm
